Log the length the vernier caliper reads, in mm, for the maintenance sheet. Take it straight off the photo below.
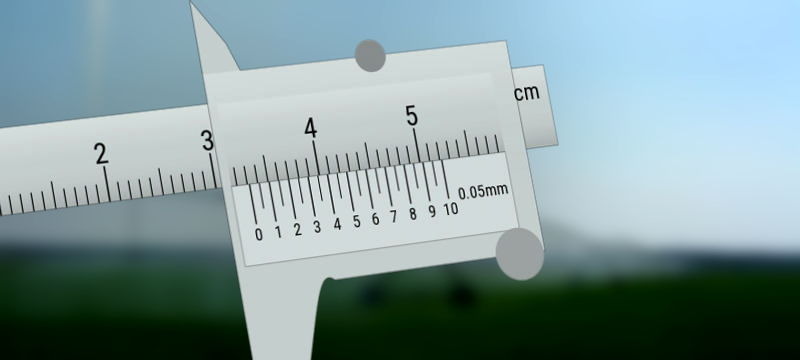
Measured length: 33.2 mm
